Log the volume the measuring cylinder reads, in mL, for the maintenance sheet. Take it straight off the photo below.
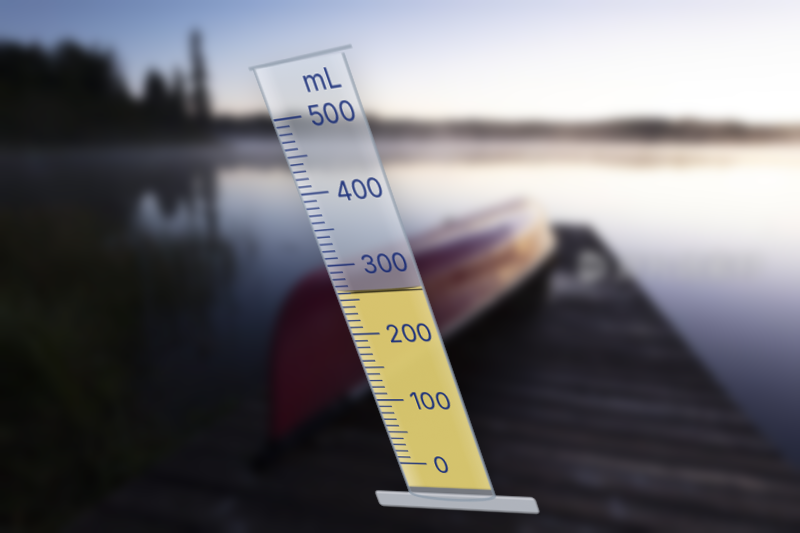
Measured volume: 260 mL
